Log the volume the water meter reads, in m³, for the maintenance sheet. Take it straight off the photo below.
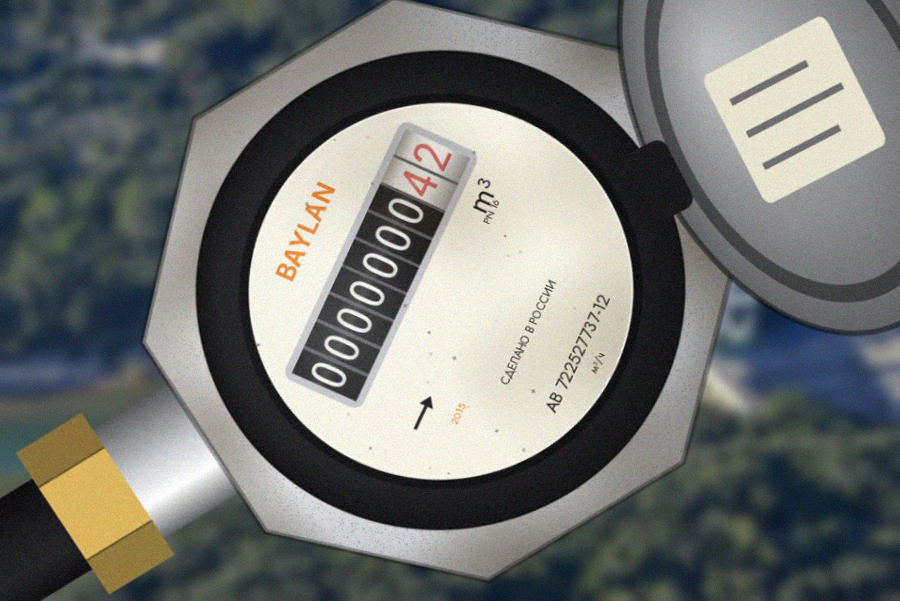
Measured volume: 0.42 m³
